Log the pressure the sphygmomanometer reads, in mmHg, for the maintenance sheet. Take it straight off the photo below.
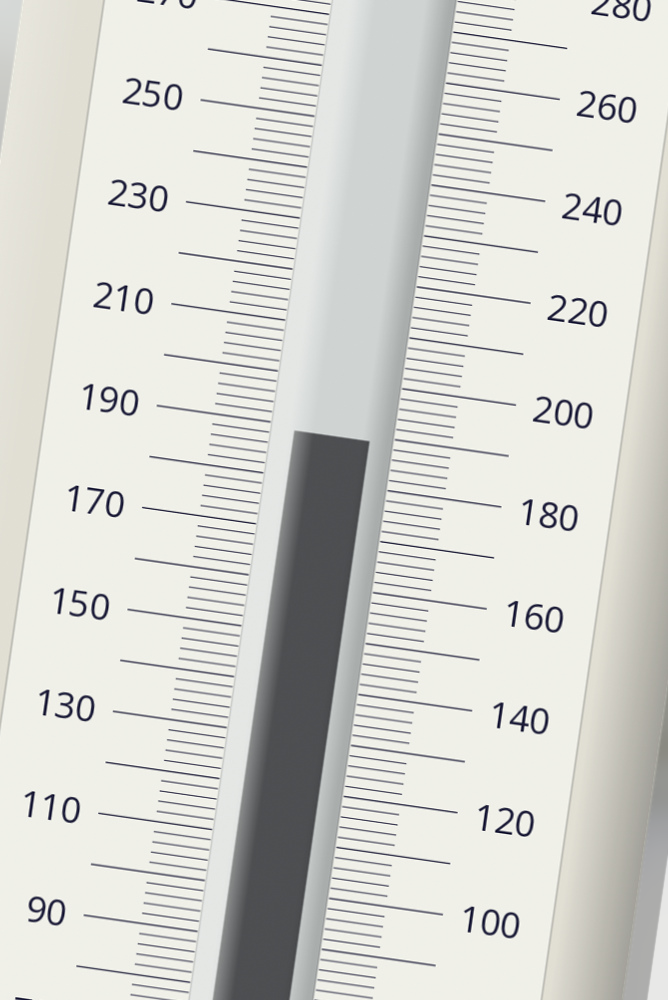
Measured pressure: 189 mmHg
